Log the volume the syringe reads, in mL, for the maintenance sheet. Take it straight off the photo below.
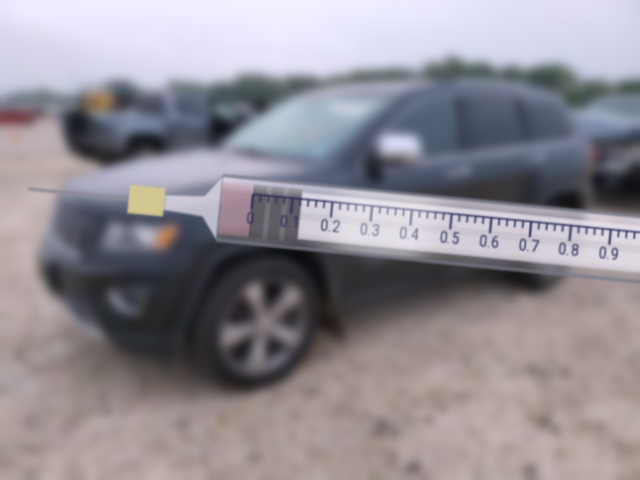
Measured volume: 0 mL
